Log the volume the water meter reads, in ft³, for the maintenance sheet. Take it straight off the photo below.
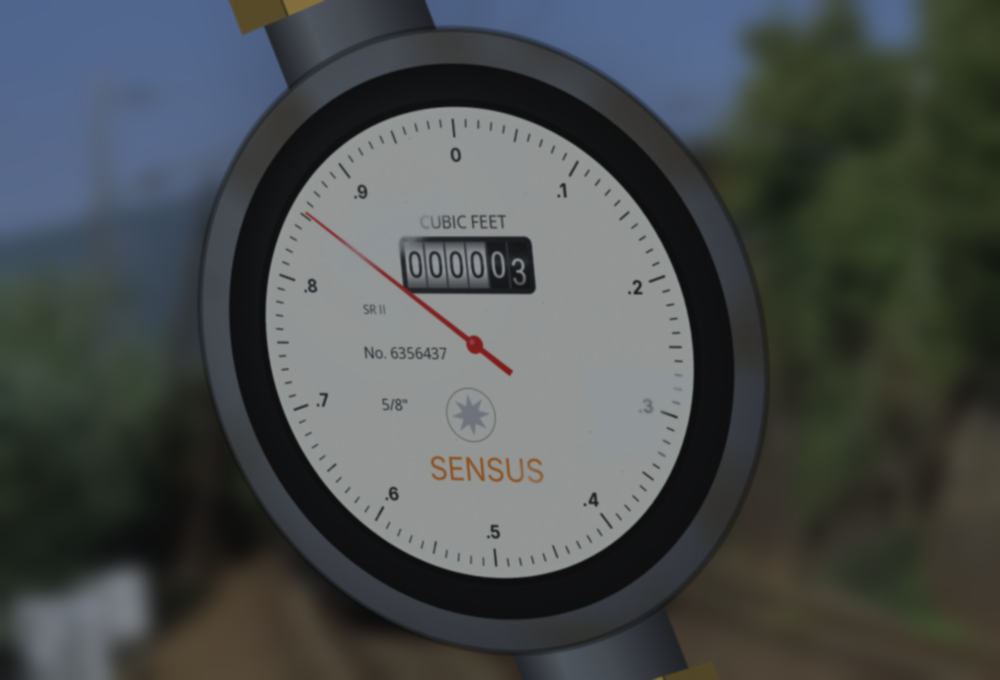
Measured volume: 2.85 ft³
